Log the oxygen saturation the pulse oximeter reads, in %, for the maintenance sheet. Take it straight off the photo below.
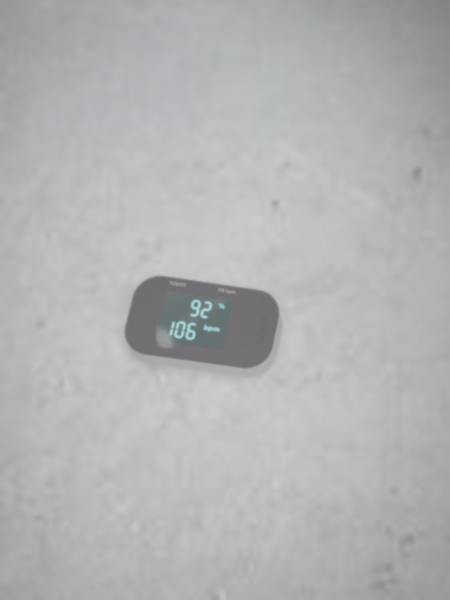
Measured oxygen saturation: 92 %
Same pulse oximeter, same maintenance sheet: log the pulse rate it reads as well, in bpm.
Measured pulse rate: 106 bpm
